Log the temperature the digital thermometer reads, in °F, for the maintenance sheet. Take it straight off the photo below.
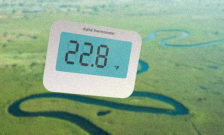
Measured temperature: 22.8 °F
